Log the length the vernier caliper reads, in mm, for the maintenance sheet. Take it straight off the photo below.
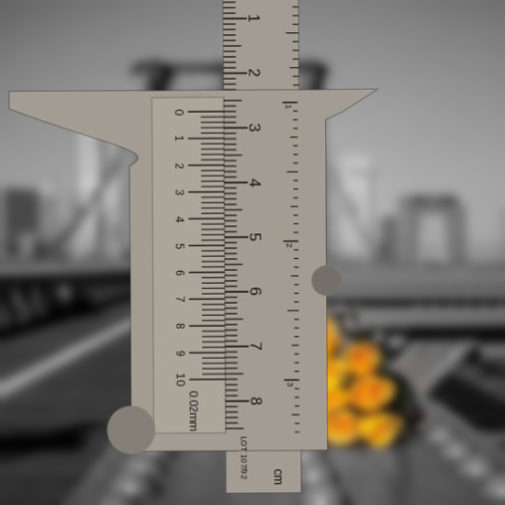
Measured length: 27.0 mm
